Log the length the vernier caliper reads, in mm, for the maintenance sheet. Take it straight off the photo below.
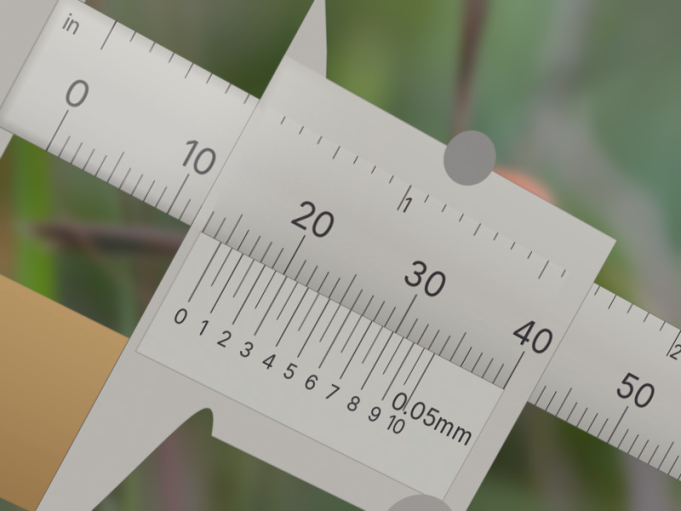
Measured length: 14.6 mm
